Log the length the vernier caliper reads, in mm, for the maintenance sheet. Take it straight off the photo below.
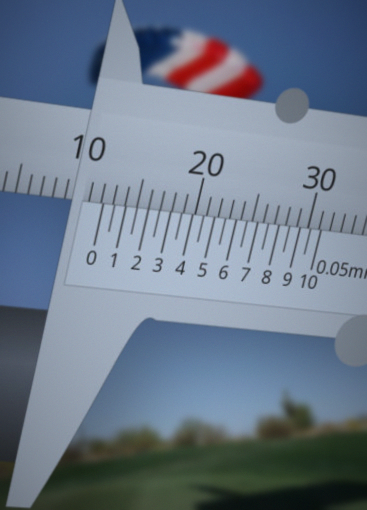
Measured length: 12.2 mm
